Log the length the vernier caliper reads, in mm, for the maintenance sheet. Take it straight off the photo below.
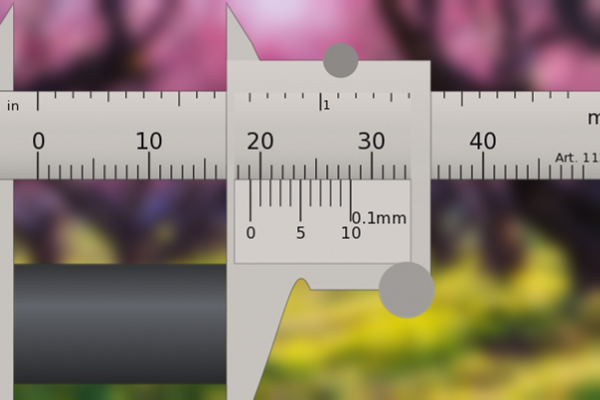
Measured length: 19.1 mm
